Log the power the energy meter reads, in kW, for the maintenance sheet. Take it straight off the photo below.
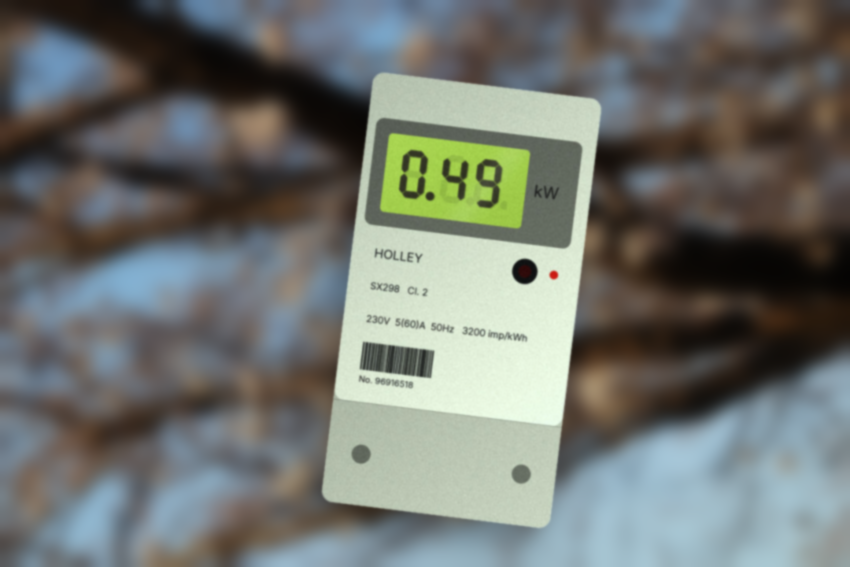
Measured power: 0.49 kW
